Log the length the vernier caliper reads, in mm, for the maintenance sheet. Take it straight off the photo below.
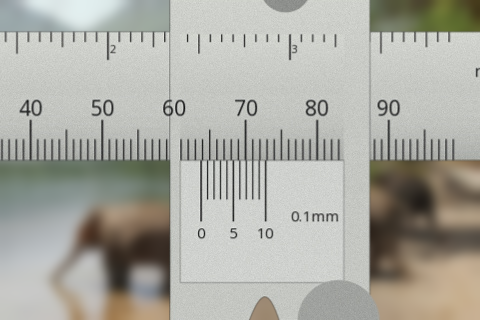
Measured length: 63.8 mm
